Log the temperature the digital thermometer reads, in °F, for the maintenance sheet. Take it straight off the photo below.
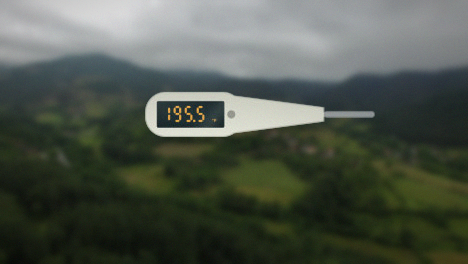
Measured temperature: 195.5 °F
